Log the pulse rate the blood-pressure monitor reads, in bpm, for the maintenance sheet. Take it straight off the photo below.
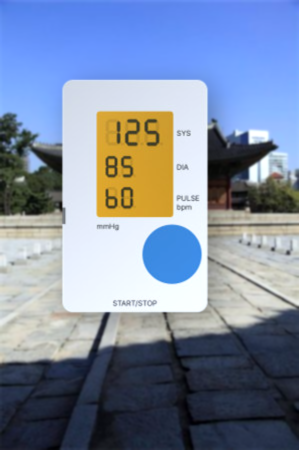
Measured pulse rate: 60 bpm
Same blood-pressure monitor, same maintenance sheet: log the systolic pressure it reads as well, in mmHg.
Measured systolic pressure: 125 mmHg
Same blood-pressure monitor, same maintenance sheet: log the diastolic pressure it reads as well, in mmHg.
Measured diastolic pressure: 85 mmHg
